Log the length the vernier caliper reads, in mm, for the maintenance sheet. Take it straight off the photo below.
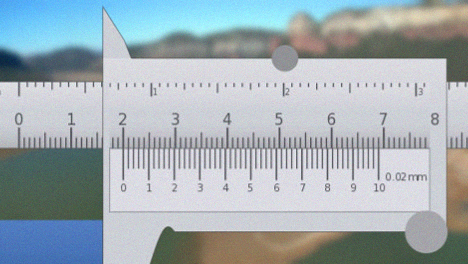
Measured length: 20.0 mm
